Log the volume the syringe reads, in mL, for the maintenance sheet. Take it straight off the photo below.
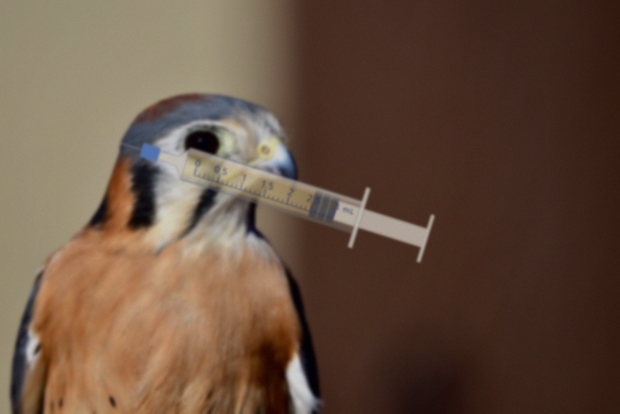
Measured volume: 2.5 mL
